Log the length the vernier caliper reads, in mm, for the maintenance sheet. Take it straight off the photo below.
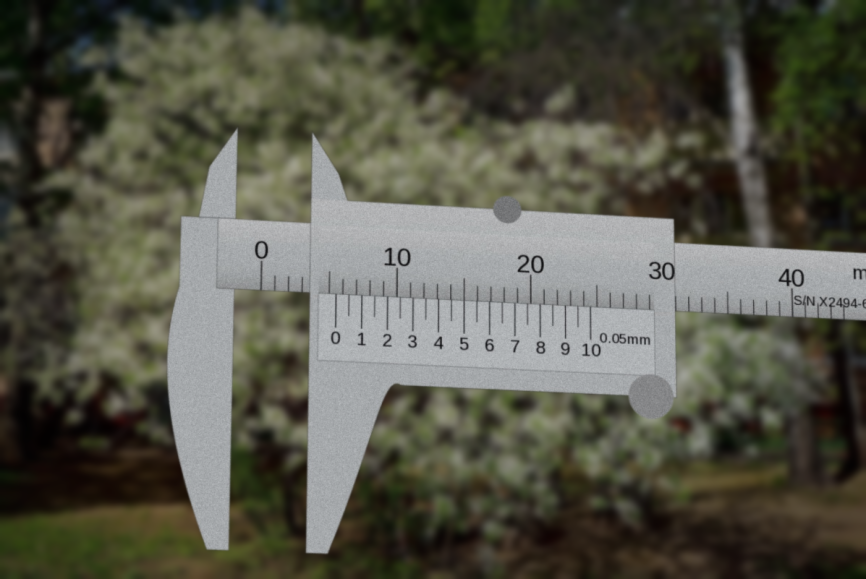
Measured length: 5.5 mm
